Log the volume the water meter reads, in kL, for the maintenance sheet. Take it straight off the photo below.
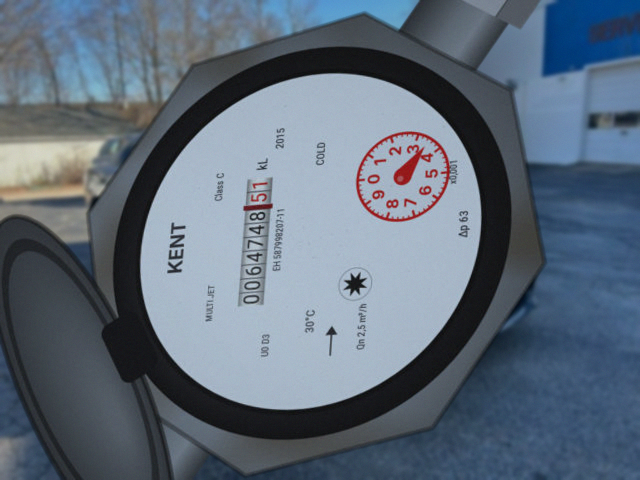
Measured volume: 64748.513 kL
